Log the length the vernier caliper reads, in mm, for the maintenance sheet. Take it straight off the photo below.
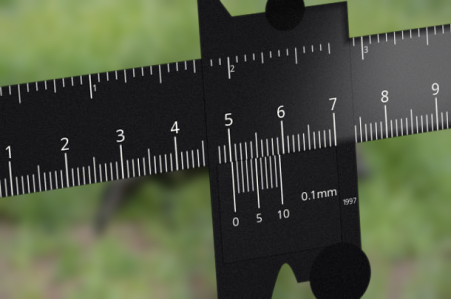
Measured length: 50.2 mm
